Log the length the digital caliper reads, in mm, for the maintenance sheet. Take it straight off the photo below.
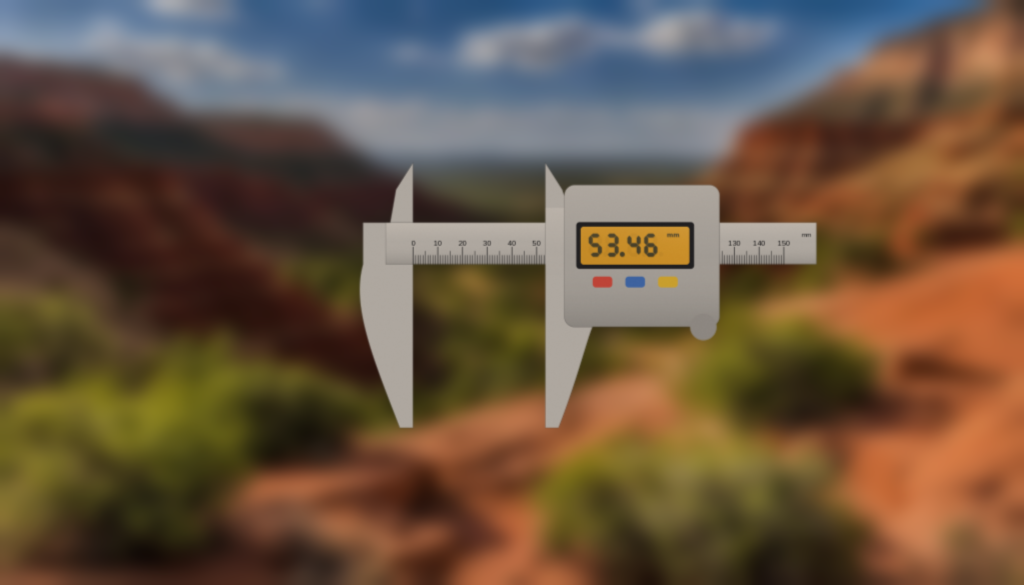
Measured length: 53.46 mm
